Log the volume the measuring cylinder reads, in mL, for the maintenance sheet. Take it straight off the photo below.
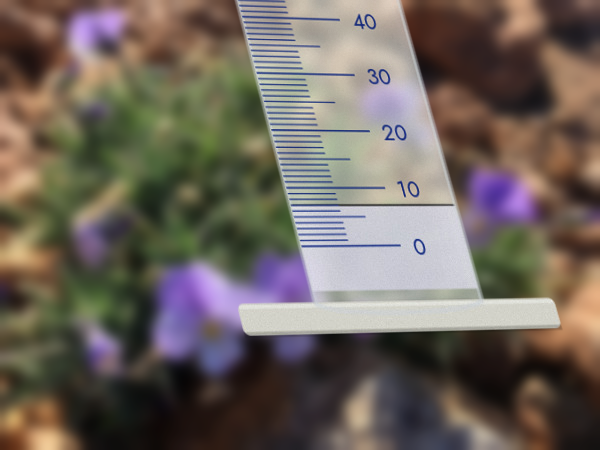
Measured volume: 7 mL
